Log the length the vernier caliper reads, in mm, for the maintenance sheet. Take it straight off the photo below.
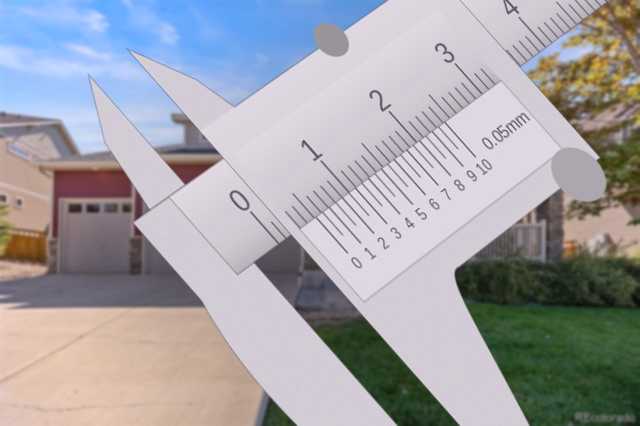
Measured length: 5.2 mm
